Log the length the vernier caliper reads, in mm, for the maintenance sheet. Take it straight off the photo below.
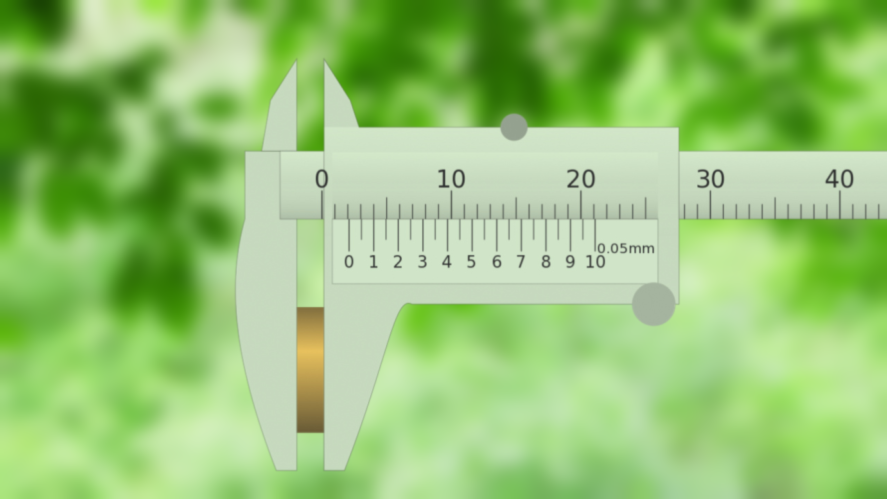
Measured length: 2.1 mm
